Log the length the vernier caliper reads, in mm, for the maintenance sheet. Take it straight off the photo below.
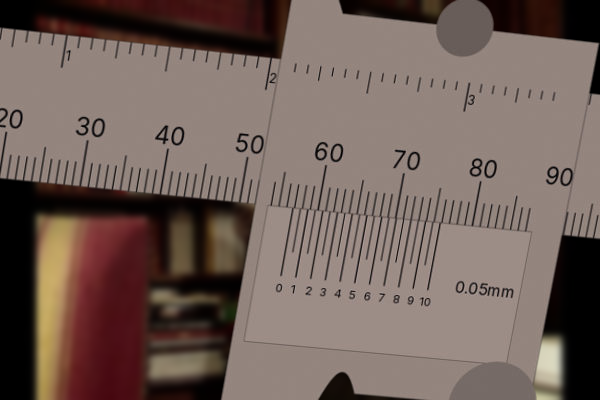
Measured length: 56.8 mm
